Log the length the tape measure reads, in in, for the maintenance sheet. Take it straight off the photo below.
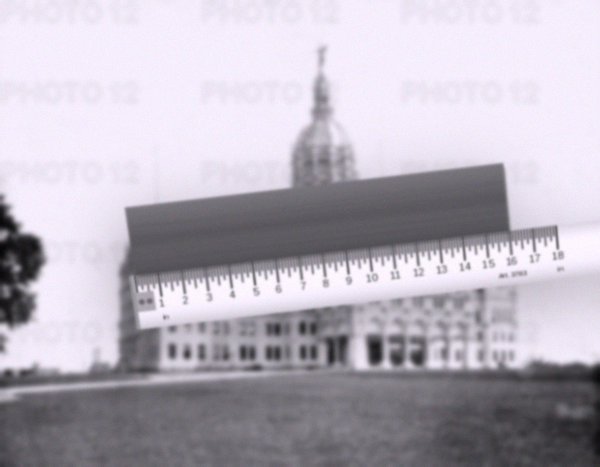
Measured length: 16 in
